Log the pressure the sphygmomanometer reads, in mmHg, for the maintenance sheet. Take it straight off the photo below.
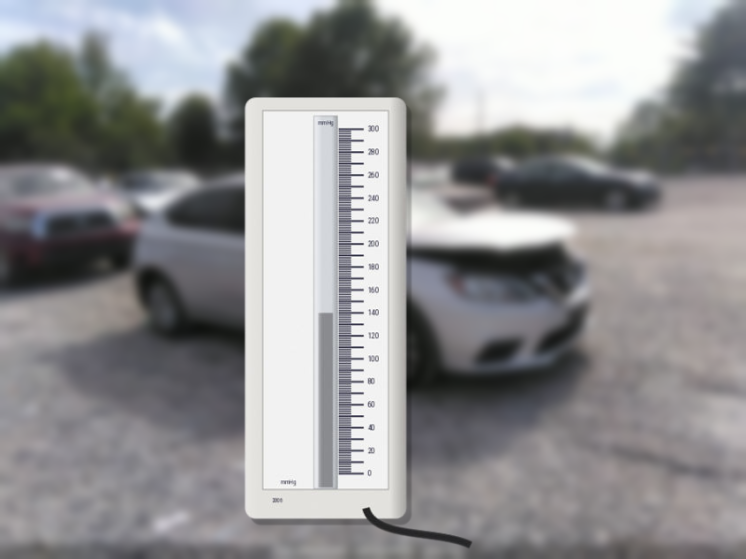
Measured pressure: 140 mmHg
